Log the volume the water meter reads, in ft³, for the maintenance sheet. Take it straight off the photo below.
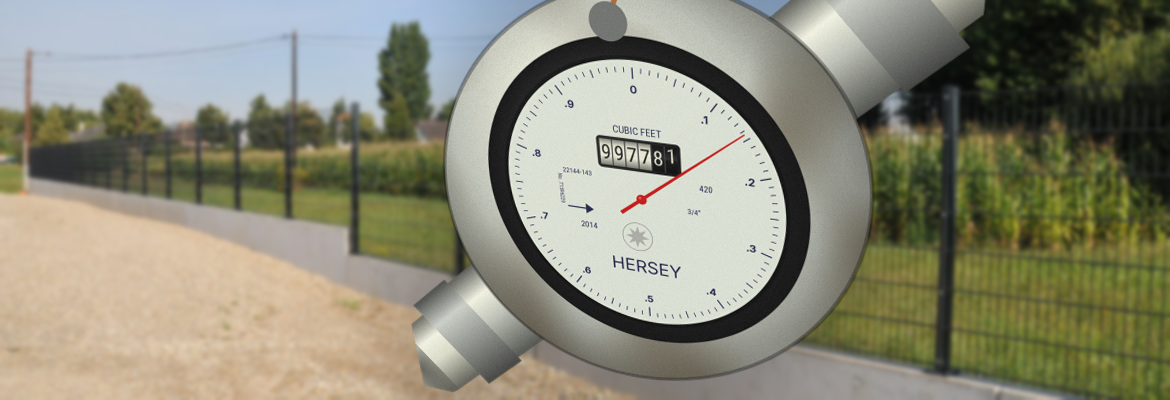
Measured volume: 997781.14 ft³
